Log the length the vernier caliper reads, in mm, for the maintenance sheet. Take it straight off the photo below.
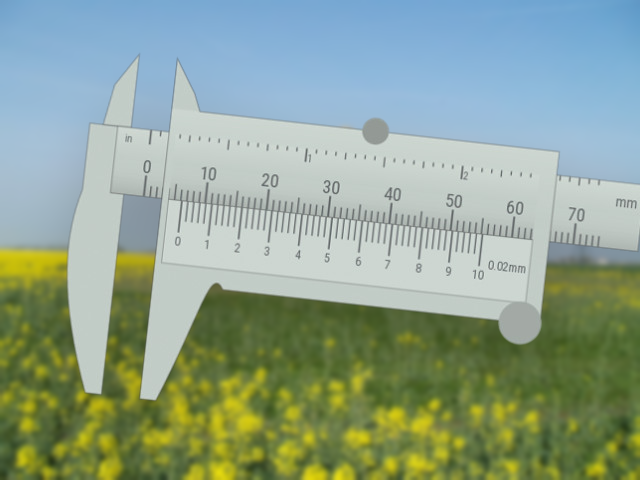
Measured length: 6.2 mm
